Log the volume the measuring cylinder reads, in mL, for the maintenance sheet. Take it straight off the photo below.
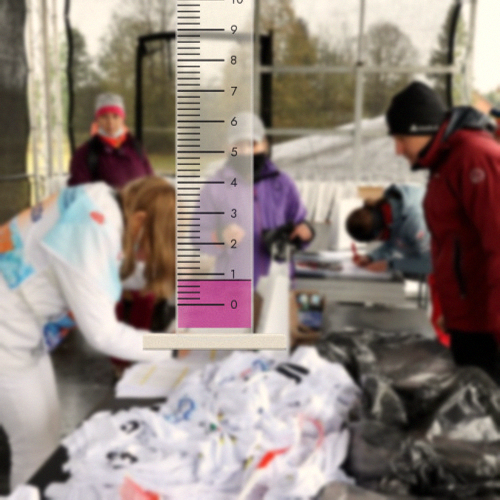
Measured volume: 0.8 mL
